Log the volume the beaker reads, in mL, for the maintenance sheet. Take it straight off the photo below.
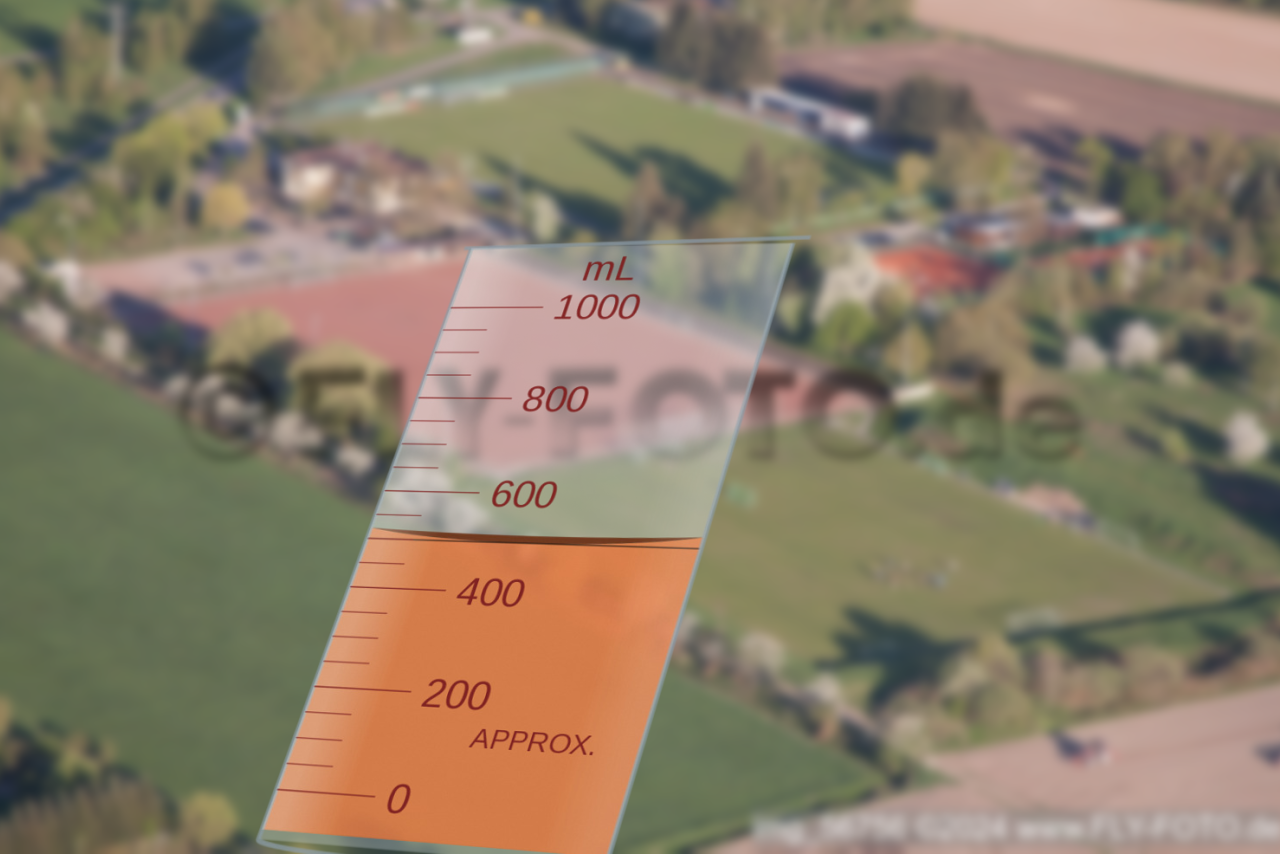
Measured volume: 500 mL
